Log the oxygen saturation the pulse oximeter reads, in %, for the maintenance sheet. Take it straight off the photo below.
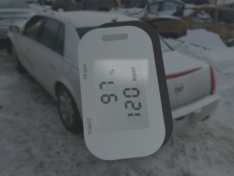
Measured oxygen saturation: 97 %
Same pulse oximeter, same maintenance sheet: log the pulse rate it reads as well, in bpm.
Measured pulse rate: 120 bpm
